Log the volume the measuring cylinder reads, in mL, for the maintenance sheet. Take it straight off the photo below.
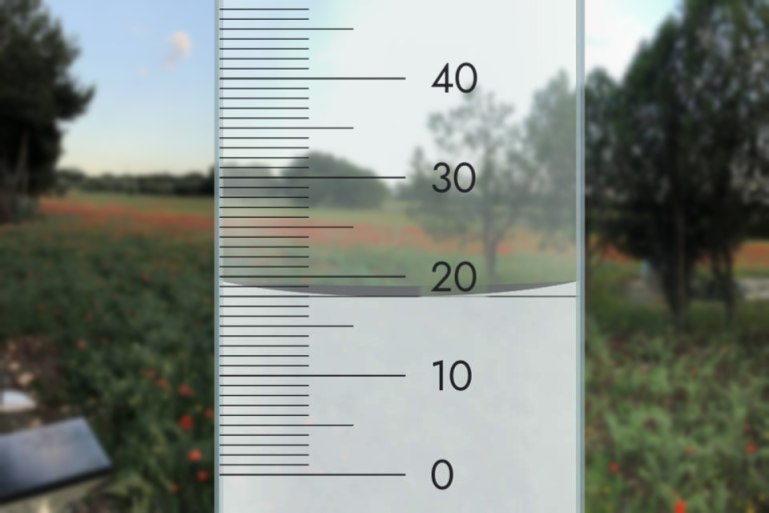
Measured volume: 18 mL
